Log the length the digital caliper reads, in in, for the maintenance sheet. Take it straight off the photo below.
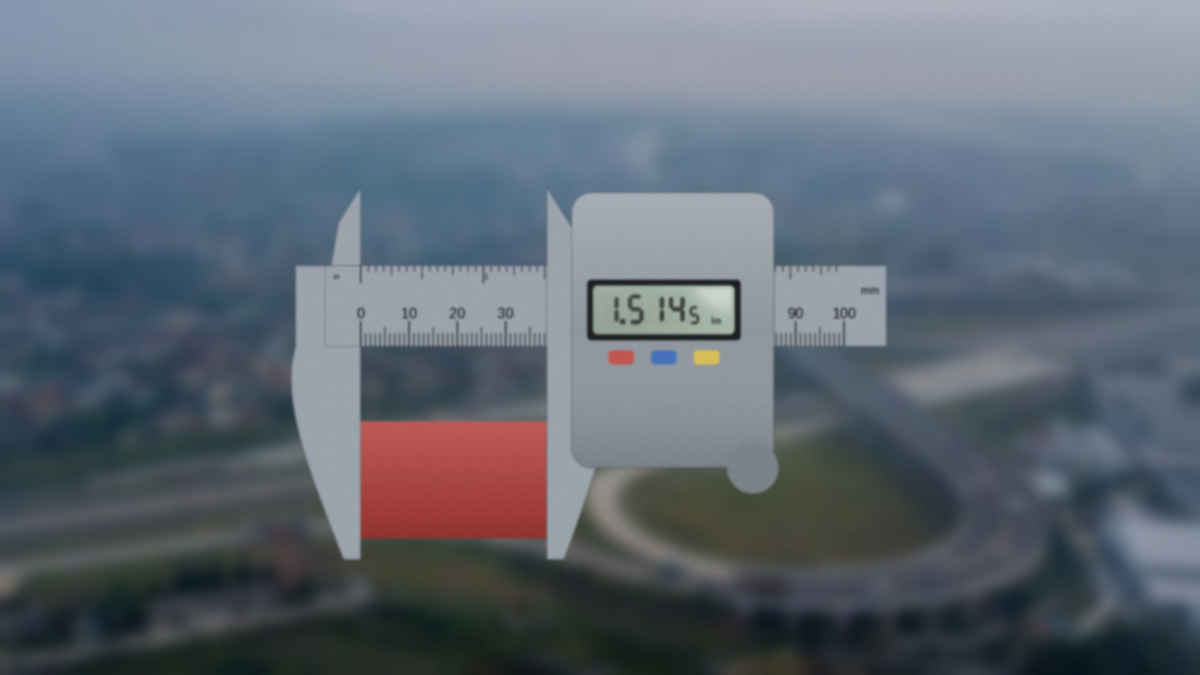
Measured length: 1.5145 in
